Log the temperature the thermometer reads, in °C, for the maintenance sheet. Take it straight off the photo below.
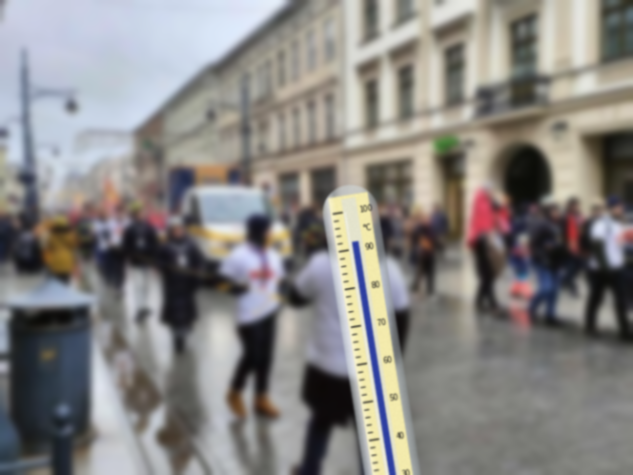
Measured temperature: 92 °C
